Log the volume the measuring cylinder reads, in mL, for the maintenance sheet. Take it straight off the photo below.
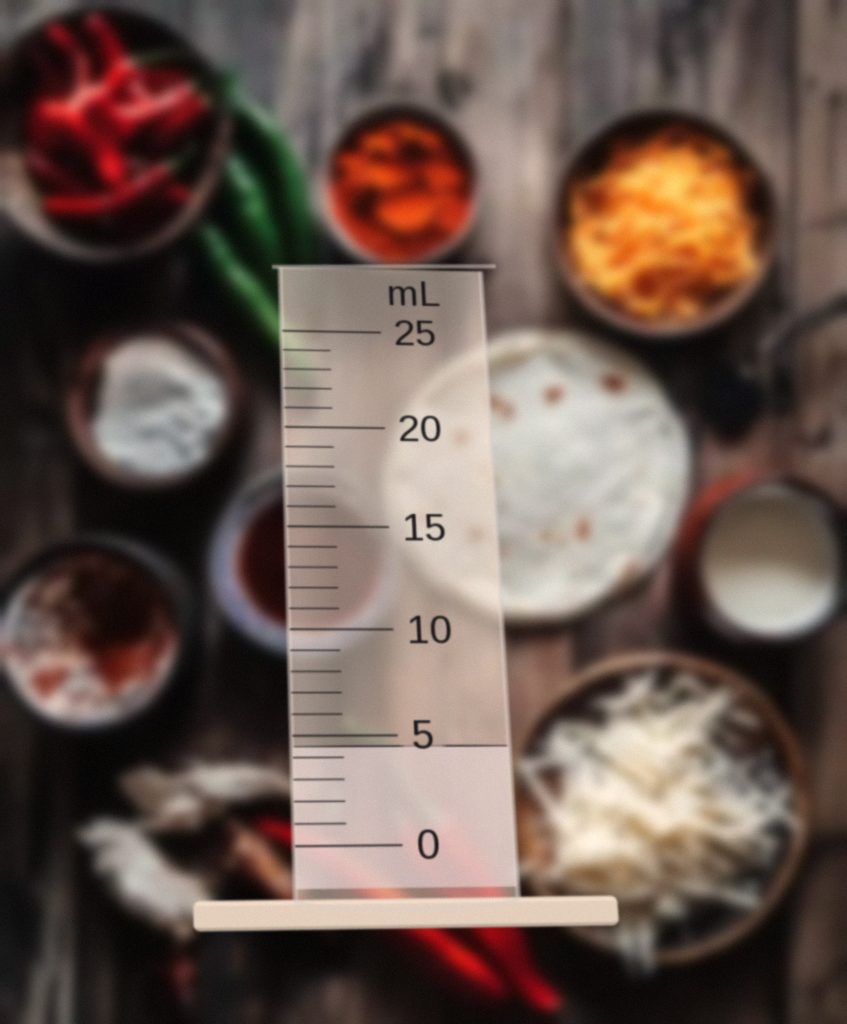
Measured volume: 4.5 mL
